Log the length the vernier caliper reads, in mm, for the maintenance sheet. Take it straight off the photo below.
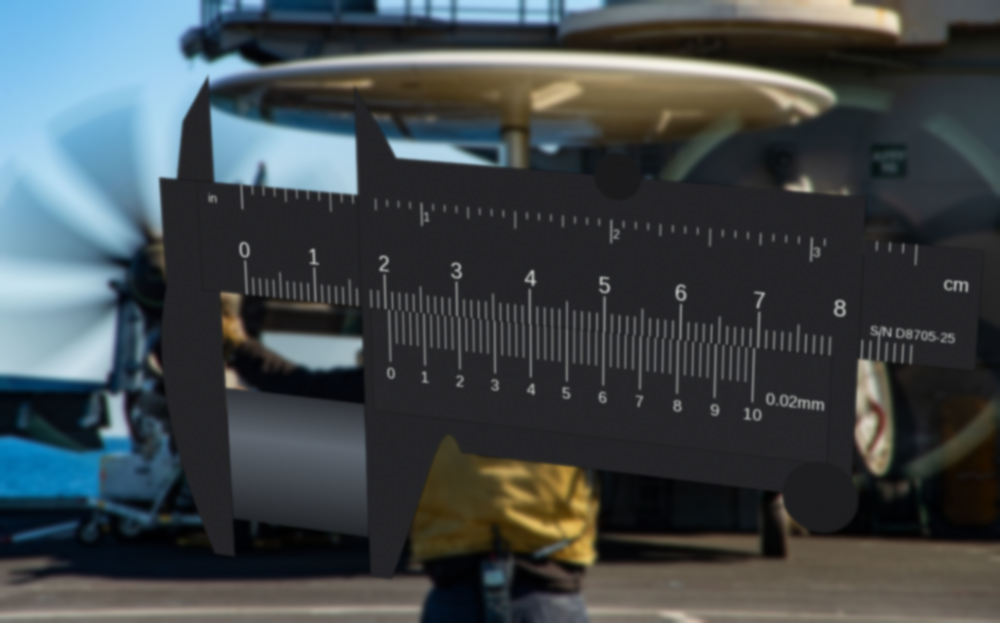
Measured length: 20.5 mm
